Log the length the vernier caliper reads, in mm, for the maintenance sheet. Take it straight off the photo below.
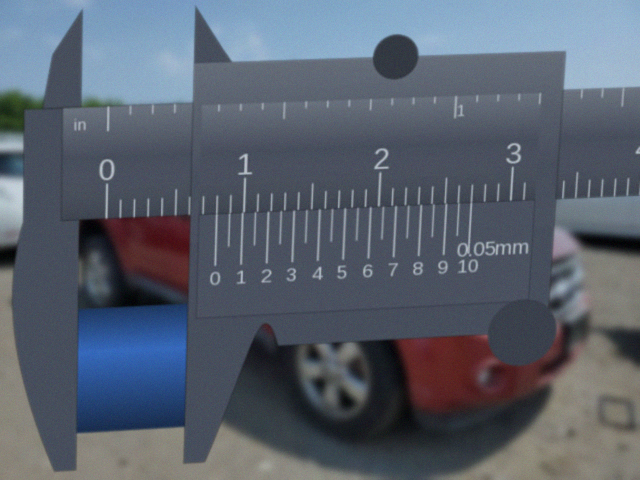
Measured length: 8.0 mm
